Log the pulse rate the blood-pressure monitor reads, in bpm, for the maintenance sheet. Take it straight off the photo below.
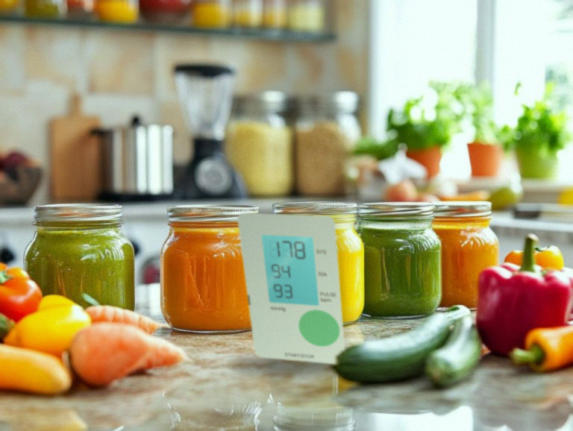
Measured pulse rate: 93 bpm
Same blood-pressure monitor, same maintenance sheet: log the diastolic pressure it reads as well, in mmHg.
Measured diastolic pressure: 94 mmHg
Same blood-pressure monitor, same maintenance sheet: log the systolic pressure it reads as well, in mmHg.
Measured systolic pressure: 178 mmHg
